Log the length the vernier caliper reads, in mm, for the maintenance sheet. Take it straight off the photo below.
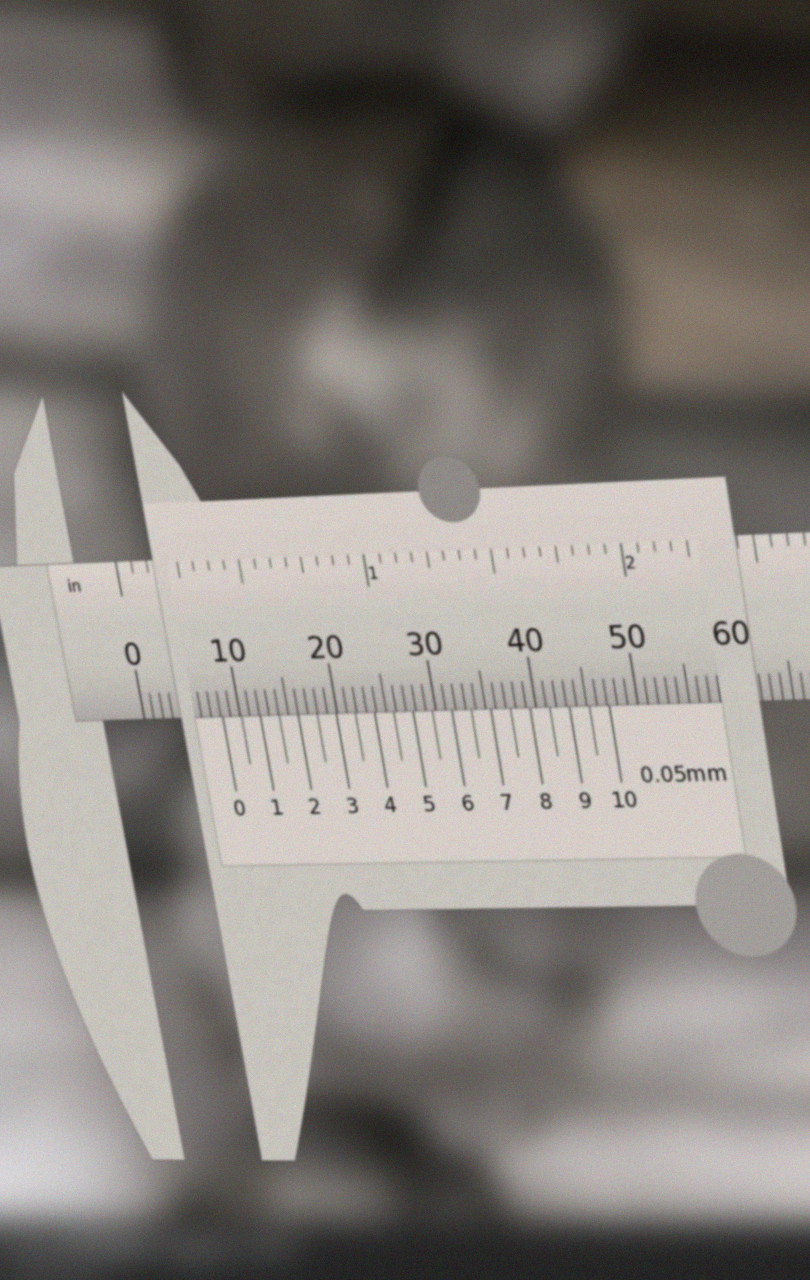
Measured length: 8.2 mm
